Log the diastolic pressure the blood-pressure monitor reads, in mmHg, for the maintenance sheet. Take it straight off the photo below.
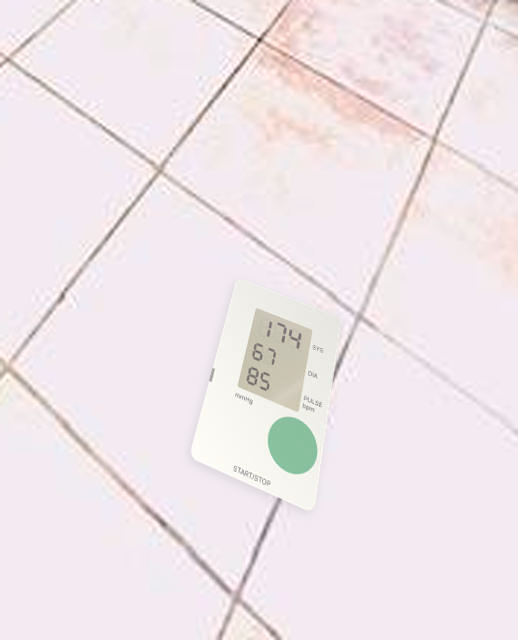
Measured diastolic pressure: 67 mmHg
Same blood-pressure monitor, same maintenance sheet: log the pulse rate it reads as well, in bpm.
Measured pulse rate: 85 bpm
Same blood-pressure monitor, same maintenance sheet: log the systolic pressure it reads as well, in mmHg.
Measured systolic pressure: 174 mmHg
